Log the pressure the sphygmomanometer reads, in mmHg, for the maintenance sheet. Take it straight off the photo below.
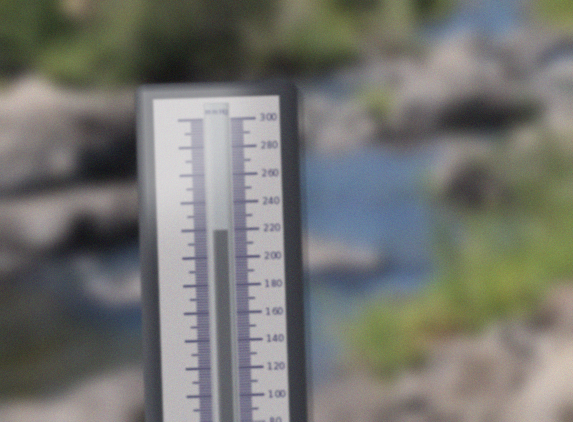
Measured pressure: 220 mmHg
